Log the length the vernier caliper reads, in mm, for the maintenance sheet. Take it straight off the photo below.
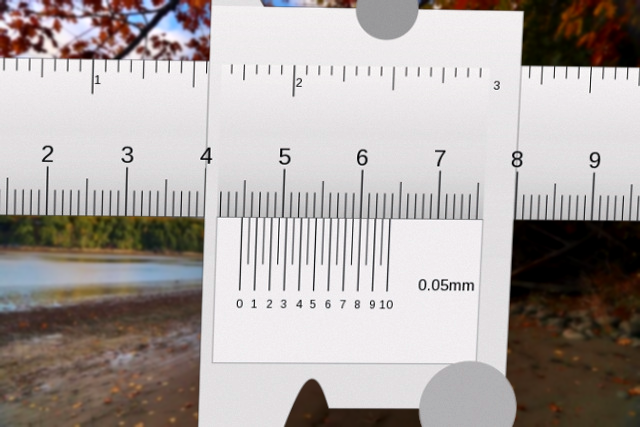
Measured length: 44.8 mm
